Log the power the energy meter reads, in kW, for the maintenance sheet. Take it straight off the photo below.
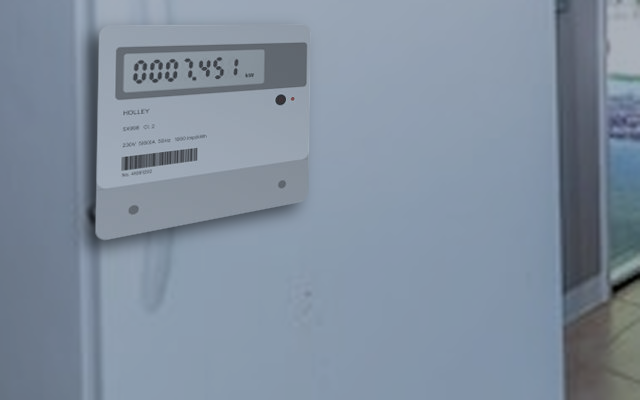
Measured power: 7.451 kW
